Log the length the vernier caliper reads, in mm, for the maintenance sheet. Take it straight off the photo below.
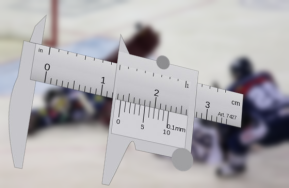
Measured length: 13.6 mm
